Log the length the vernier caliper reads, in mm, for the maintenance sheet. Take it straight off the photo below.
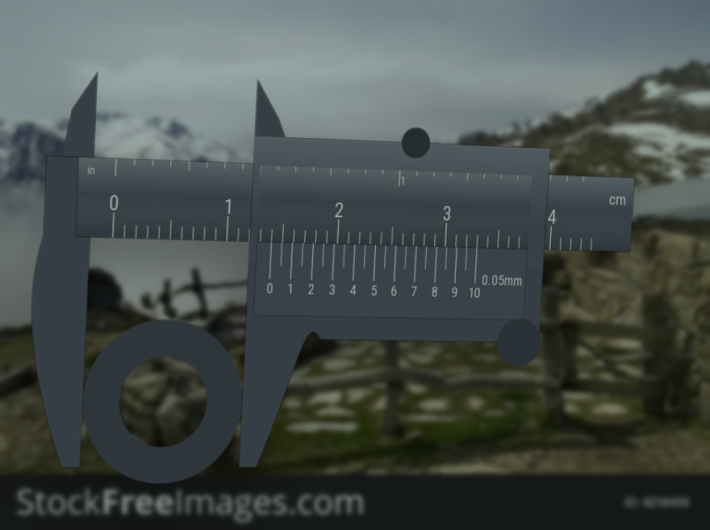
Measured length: 14.0 mm
